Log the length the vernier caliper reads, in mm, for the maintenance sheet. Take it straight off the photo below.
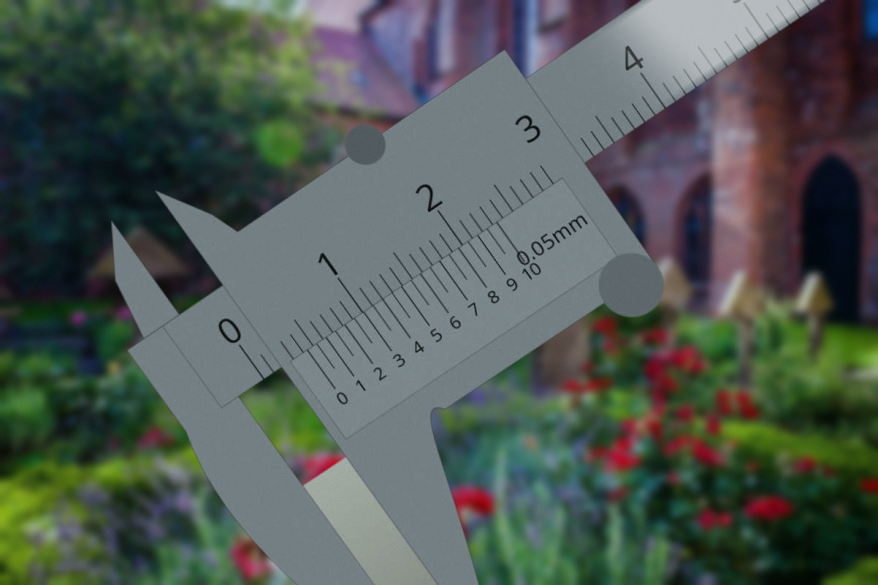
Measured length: 4.4 mm
